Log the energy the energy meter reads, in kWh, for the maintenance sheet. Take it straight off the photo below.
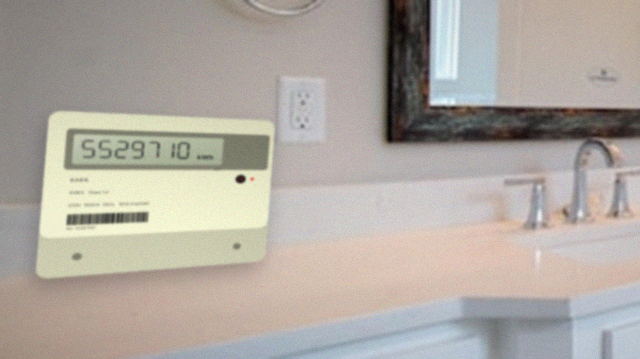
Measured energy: 5529710 kWh
